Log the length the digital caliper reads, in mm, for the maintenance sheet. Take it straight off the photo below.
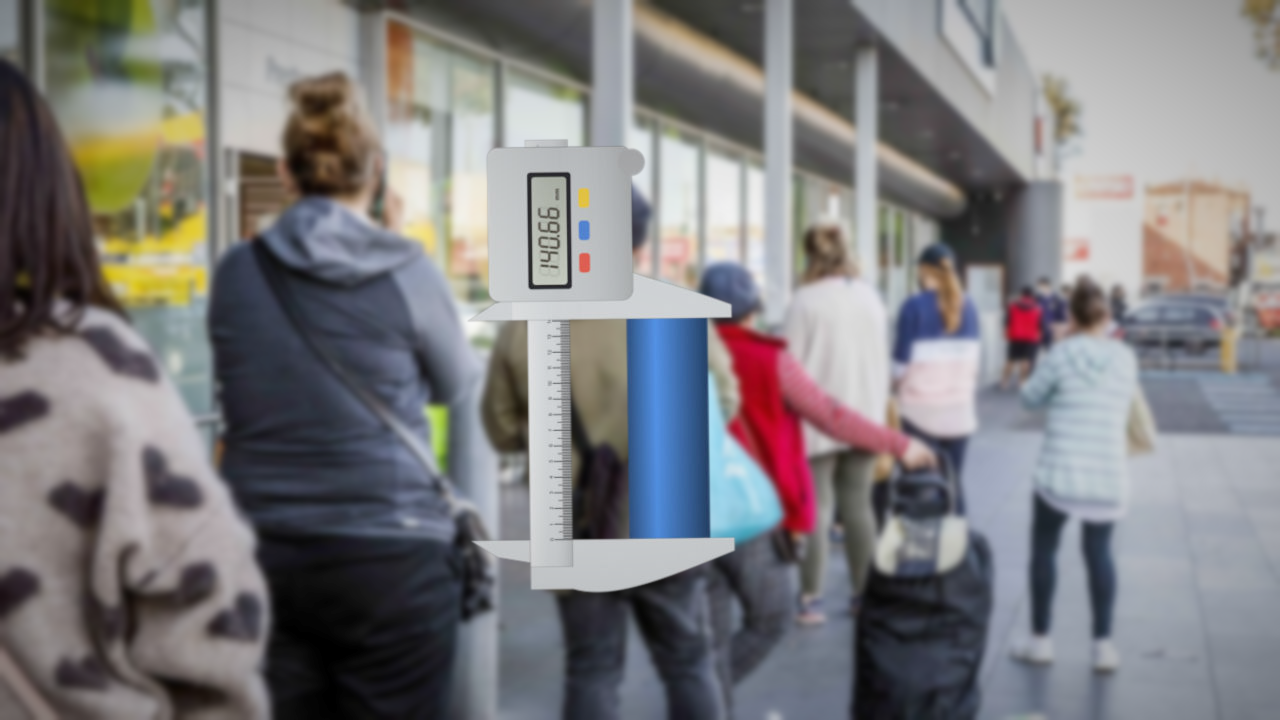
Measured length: 140.66 mm
